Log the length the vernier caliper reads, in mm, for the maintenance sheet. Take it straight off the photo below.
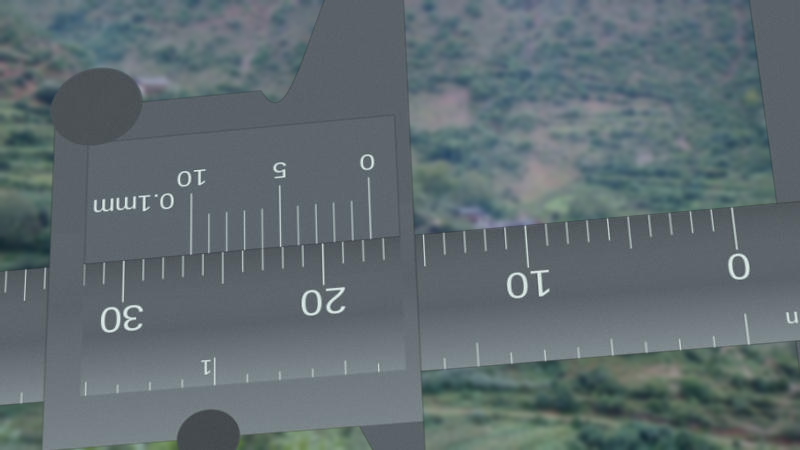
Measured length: 17.6 mm
